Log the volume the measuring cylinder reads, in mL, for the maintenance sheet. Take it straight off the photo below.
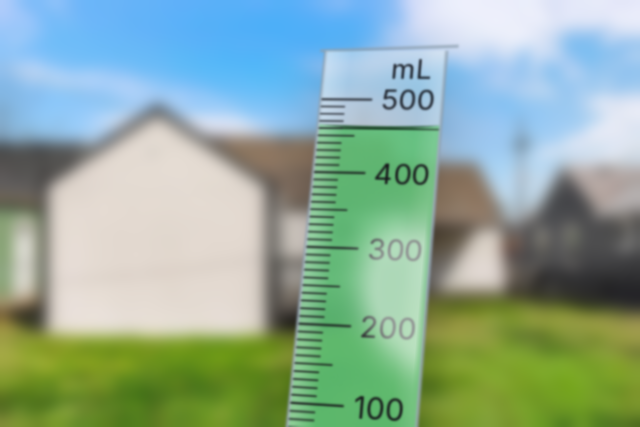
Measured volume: 460 mL
